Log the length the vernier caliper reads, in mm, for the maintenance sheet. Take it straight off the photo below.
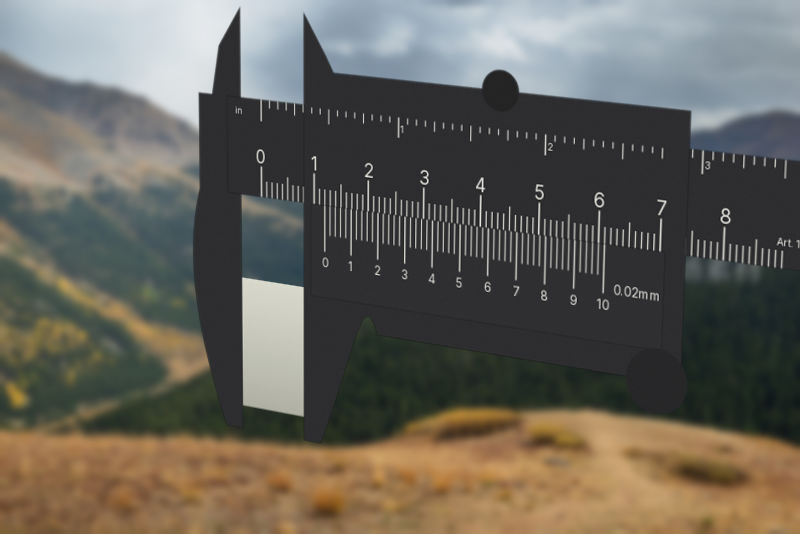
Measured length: 12.0 mm
